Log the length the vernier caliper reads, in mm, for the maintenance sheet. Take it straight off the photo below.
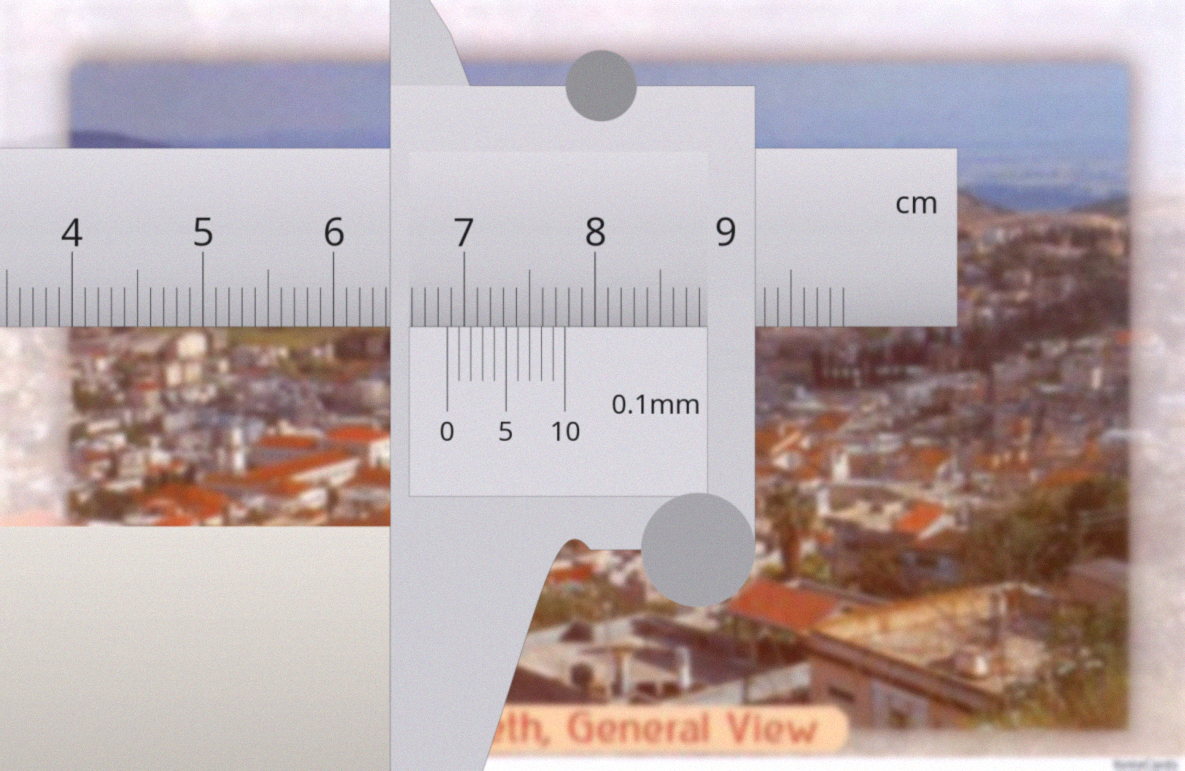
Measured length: 68.7 mm
